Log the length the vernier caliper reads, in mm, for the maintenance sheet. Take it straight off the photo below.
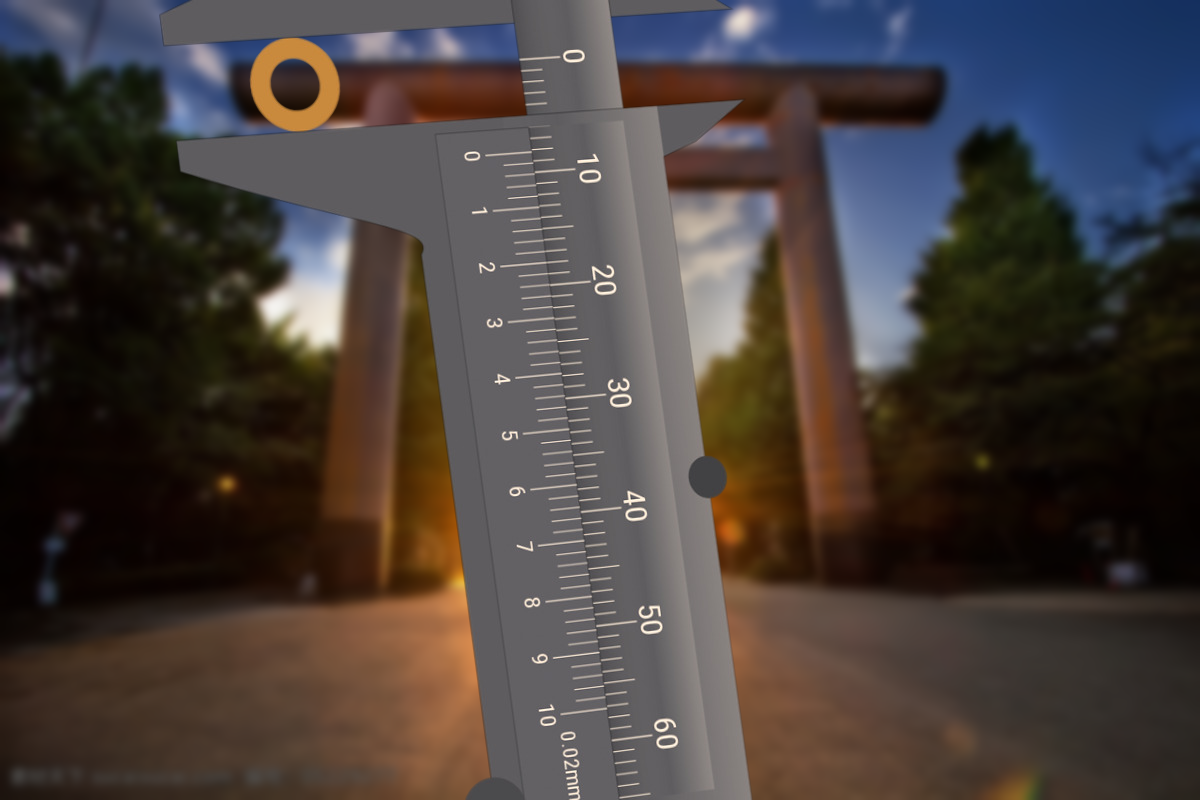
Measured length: 8.2 mm
